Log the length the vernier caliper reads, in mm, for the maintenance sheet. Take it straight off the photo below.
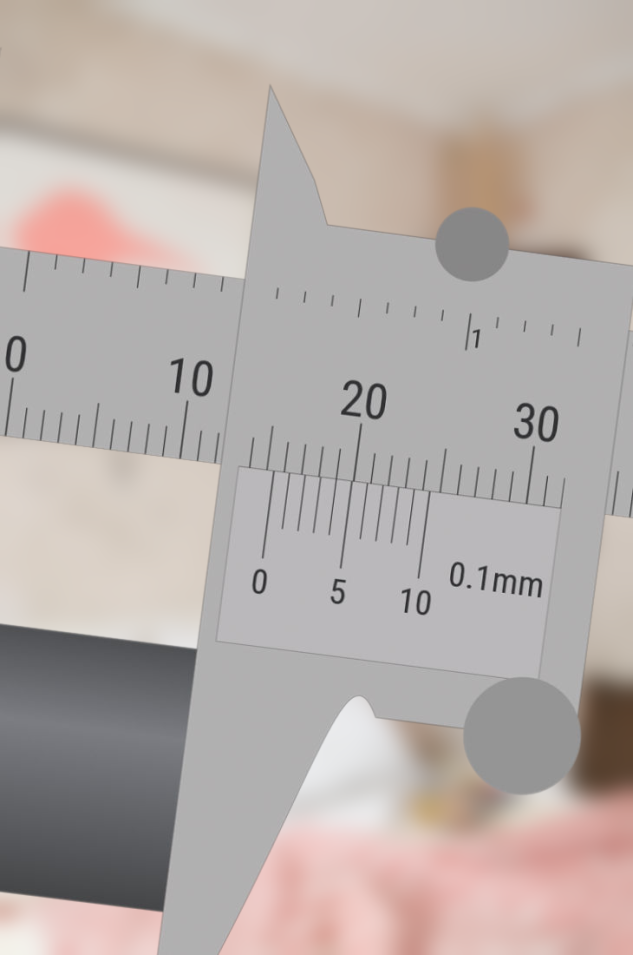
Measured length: 15.4 mm
